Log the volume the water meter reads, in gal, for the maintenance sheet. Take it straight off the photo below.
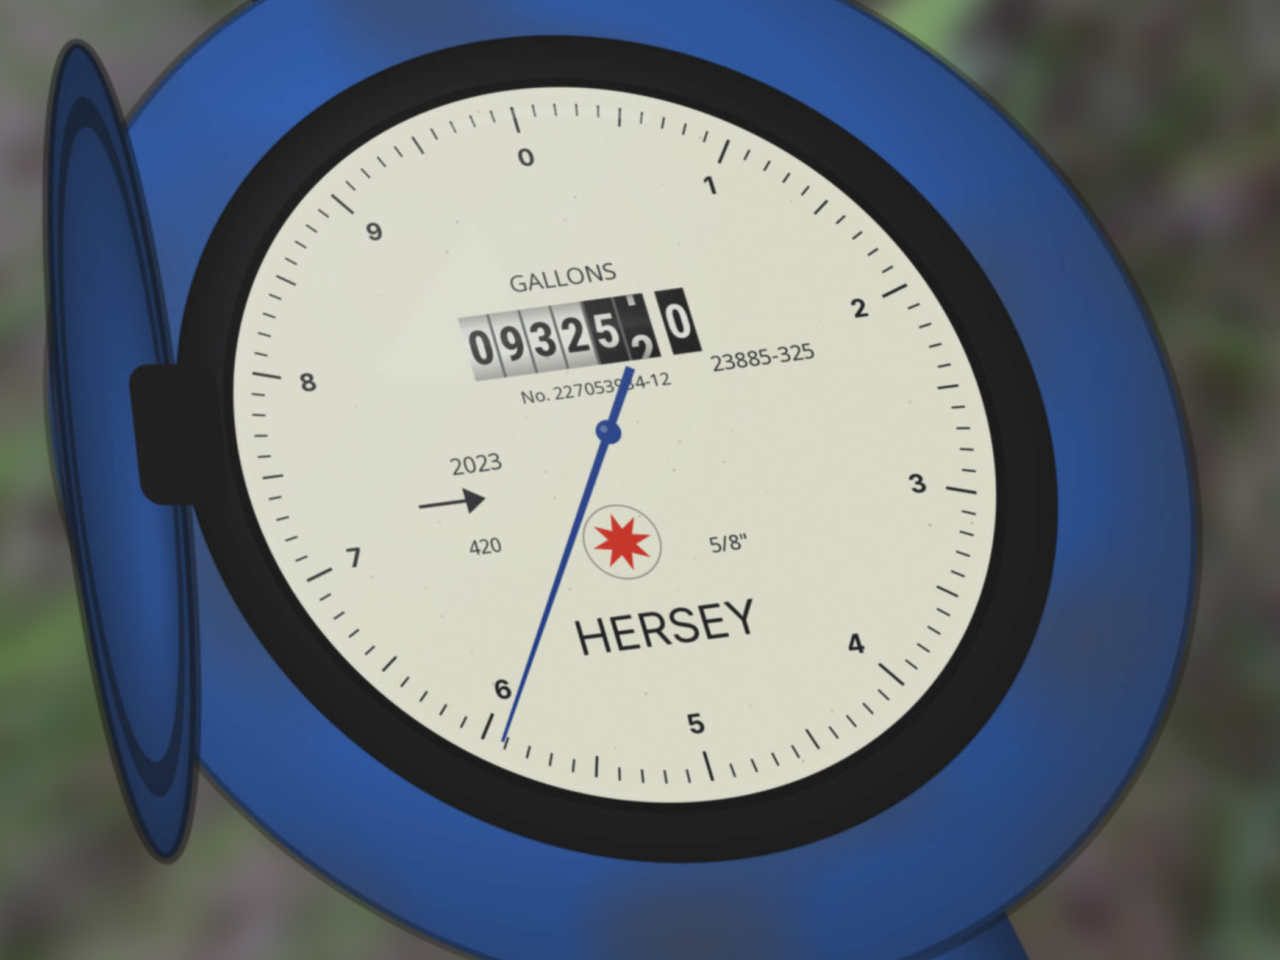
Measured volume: 932515.9 gal
